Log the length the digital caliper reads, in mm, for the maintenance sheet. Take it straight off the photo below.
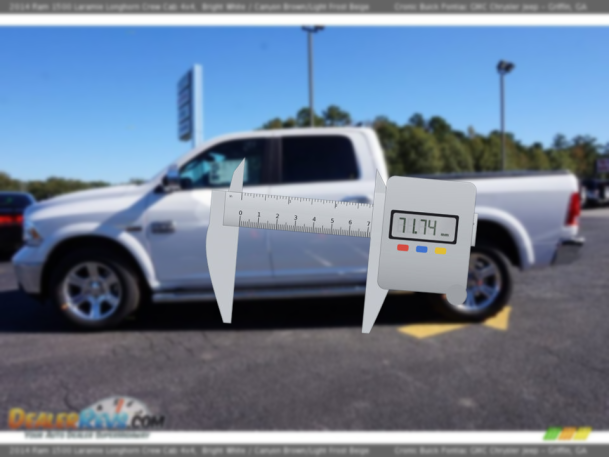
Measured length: 71.74 mm
